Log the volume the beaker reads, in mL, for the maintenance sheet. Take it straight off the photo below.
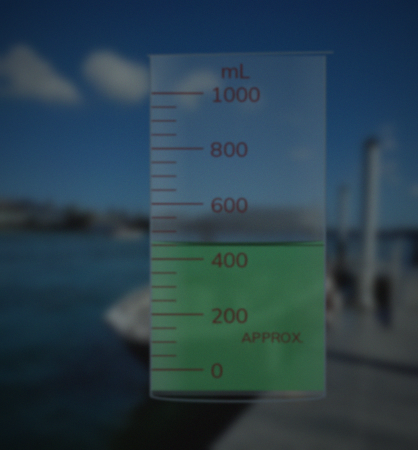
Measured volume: 450 mL
